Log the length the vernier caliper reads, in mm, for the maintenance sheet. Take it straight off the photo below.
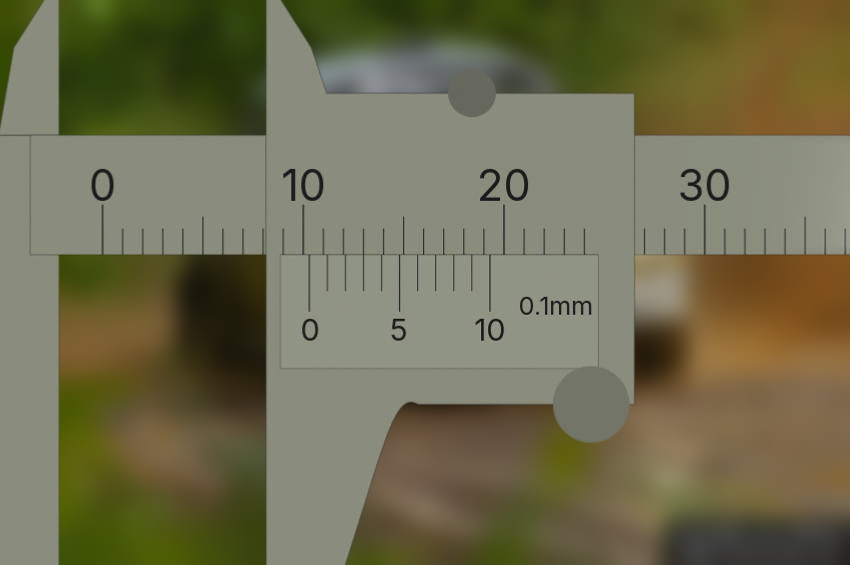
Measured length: 10.3 mm
